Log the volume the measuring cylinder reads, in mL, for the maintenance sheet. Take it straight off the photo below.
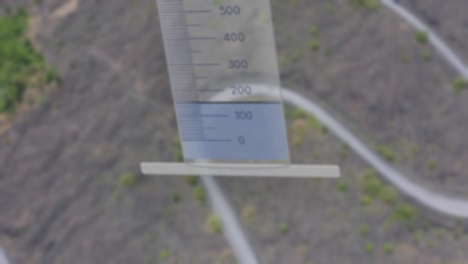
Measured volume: 150 mL
